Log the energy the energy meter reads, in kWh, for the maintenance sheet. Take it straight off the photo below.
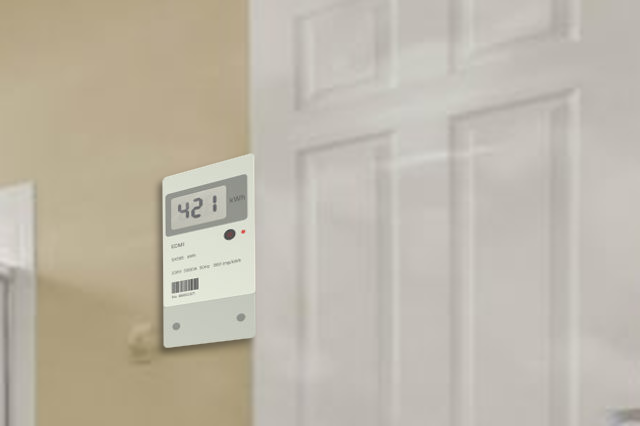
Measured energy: 421 kWh
